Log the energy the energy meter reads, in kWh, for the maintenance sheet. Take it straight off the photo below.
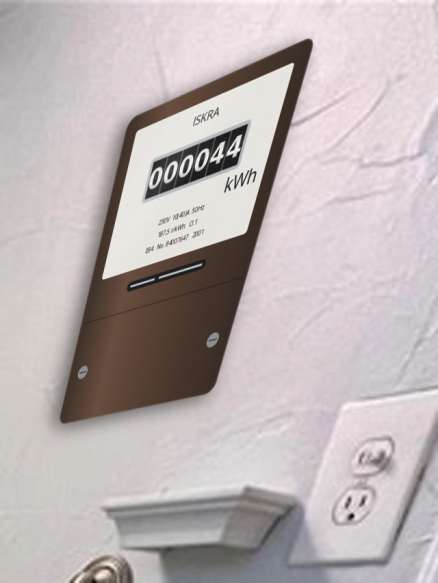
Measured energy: 44 kWh
